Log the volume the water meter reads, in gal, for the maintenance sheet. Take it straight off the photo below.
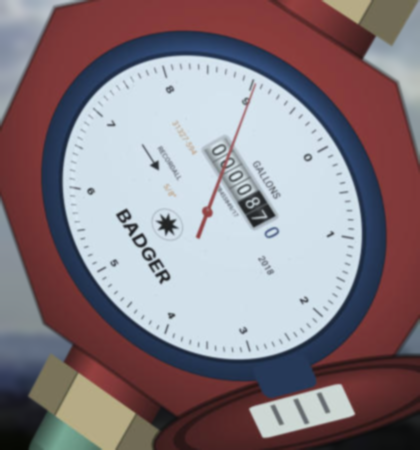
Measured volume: 869.0 gal
